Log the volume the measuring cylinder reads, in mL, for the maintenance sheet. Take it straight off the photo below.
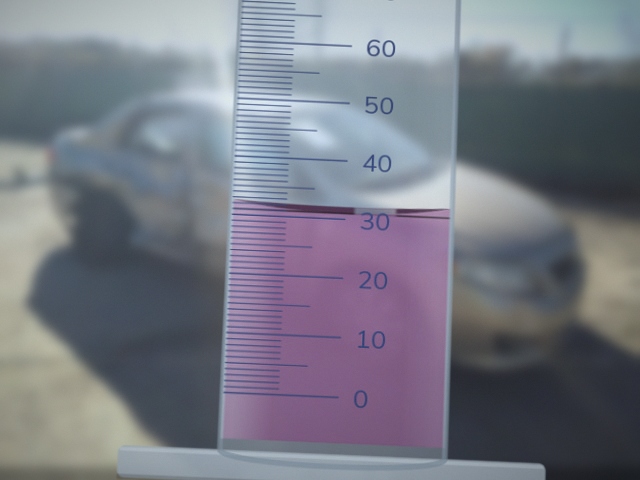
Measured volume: 31 mL
